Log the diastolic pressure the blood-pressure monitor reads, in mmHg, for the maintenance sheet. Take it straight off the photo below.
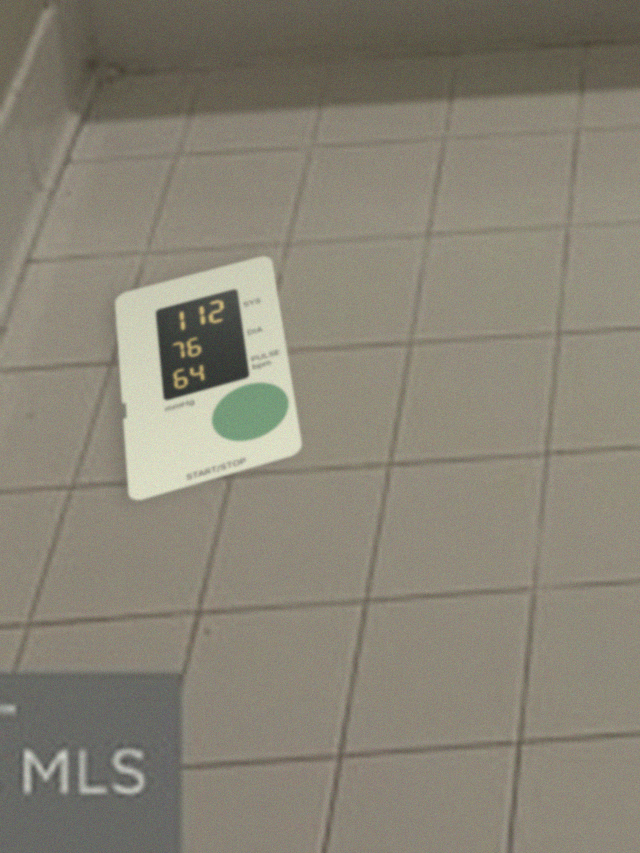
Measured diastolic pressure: 76 mmHg
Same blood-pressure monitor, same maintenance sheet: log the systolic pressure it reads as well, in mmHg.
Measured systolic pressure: 112 mmHg
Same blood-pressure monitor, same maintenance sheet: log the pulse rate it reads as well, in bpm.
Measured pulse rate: 64 bpm
